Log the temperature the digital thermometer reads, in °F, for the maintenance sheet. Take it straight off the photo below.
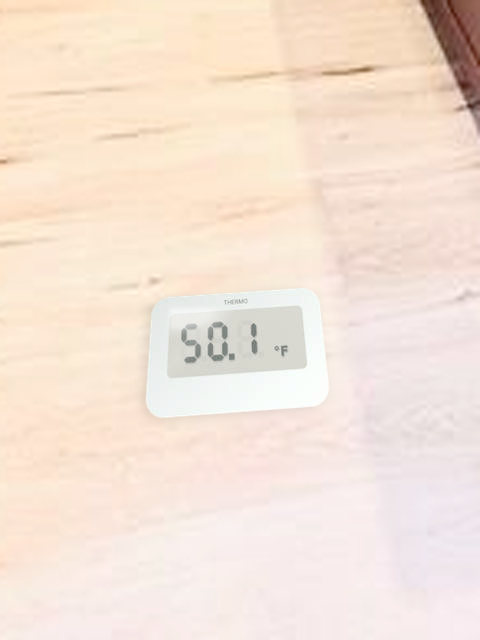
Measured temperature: 50.1 °F
